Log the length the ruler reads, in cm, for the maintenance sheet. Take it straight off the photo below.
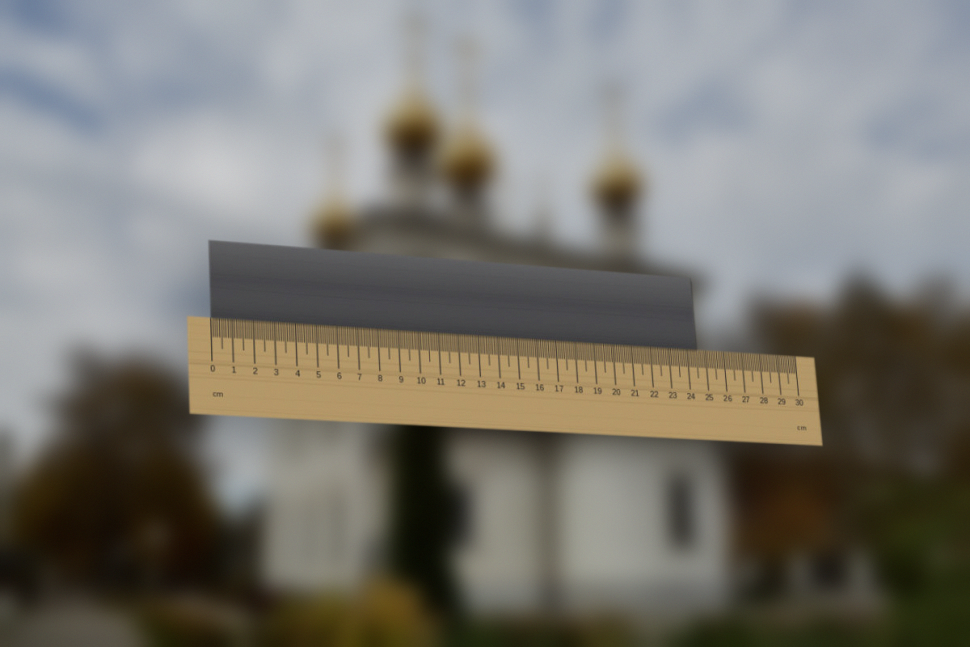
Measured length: 24.5 cm
